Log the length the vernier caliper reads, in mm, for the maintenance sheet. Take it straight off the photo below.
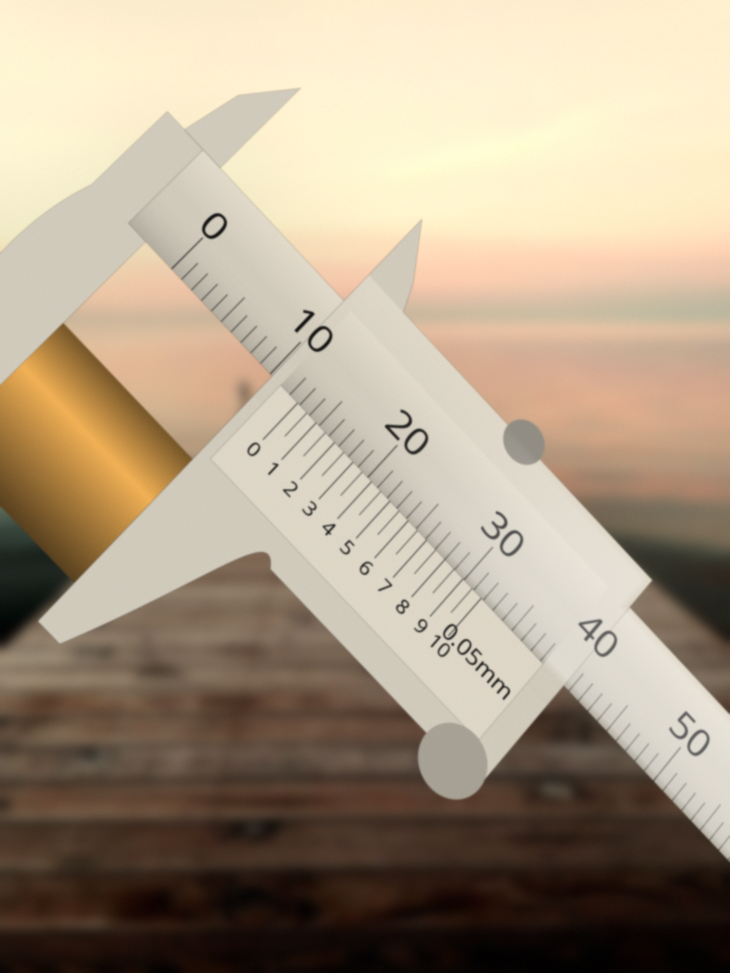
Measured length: 12.8 mm
